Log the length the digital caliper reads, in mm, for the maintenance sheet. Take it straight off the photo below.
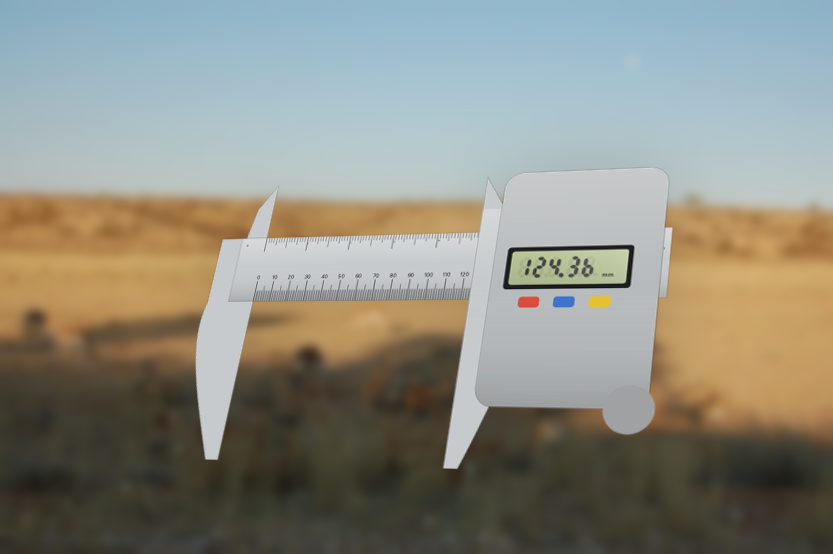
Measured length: 124.36 mm
